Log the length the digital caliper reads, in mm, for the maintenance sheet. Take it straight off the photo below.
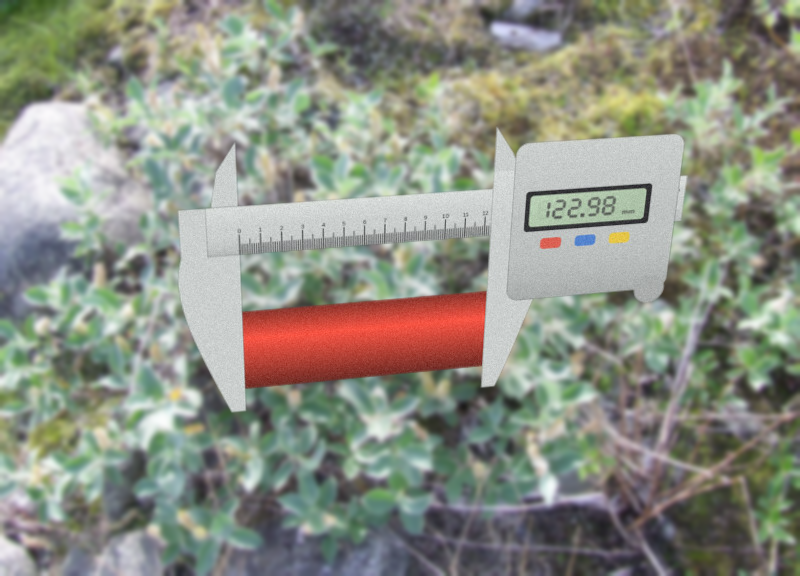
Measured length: 122.98 mm
